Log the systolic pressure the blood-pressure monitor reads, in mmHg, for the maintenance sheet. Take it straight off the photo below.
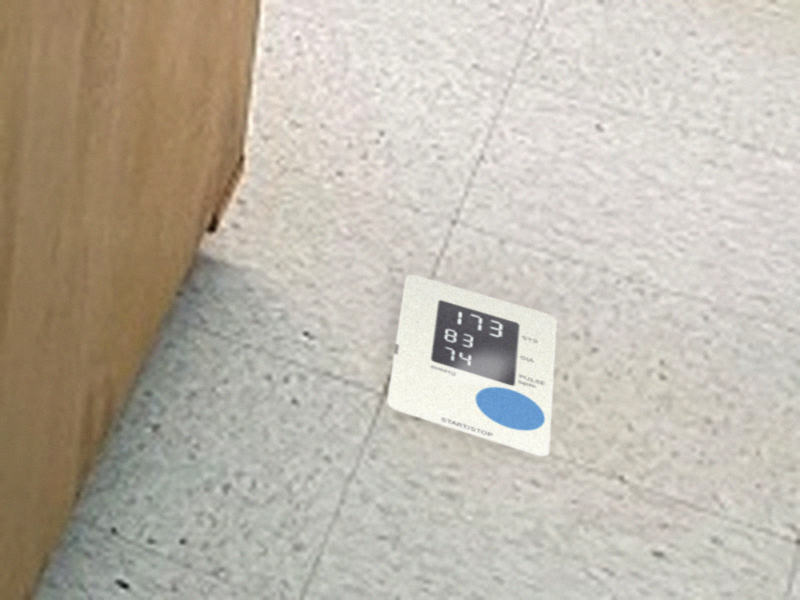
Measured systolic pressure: 173 mmHg
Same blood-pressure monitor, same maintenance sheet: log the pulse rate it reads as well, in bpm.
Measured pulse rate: 74 bpm
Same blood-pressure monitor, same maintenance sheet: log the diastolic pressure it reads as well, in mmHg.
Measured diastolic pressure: 83 mmHg
